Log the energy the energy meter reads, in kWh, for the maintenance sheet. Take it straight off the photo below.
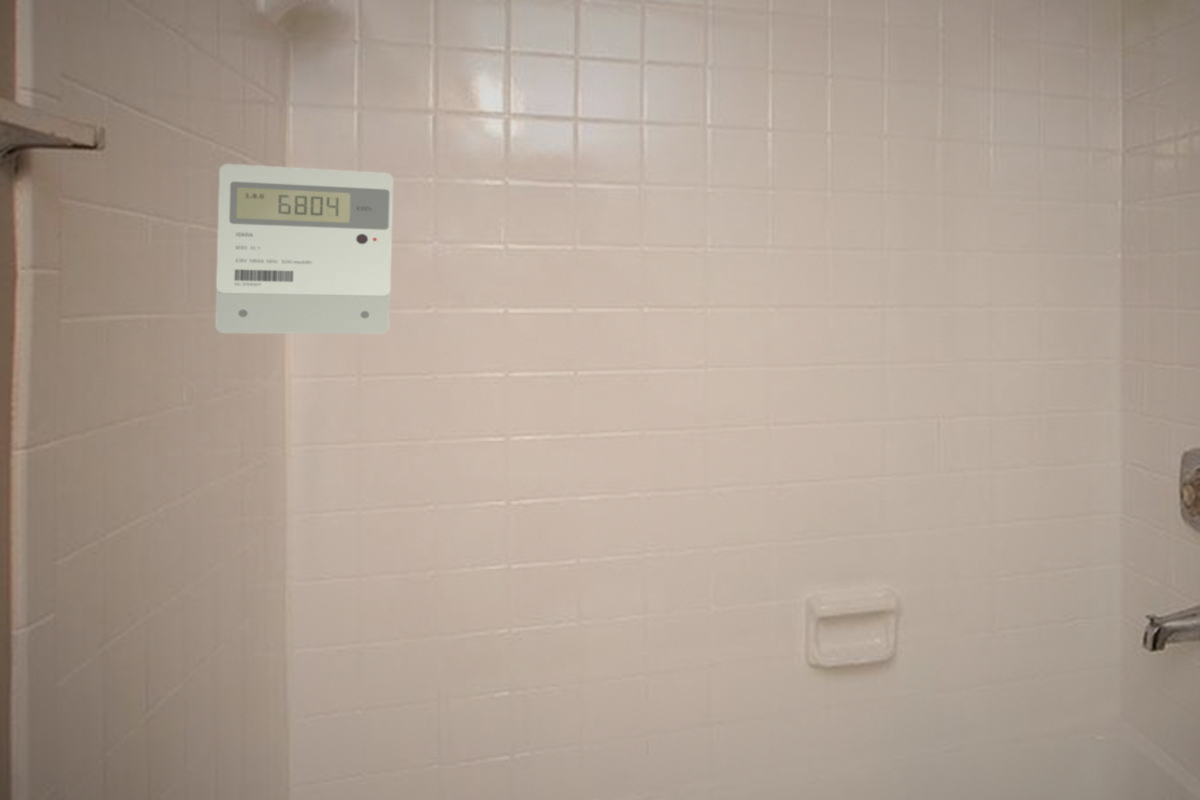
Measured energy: 6804 kWh
